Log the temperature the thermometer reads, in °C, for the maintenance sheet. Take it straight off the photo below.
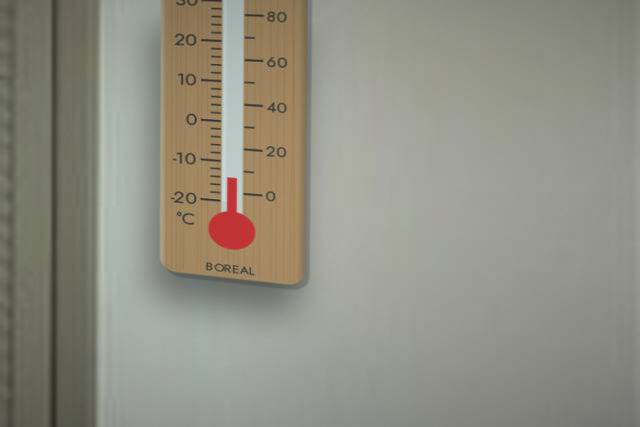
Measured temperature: -14 °C
